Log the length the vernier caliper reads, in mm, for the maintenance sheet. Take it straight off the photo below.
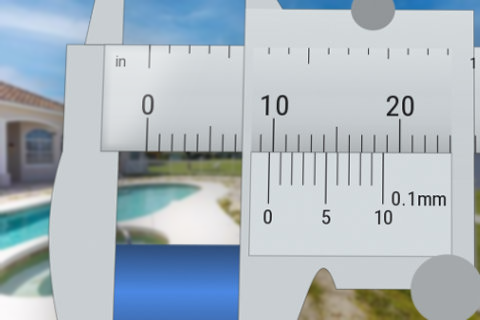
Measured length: 9.7 mm
